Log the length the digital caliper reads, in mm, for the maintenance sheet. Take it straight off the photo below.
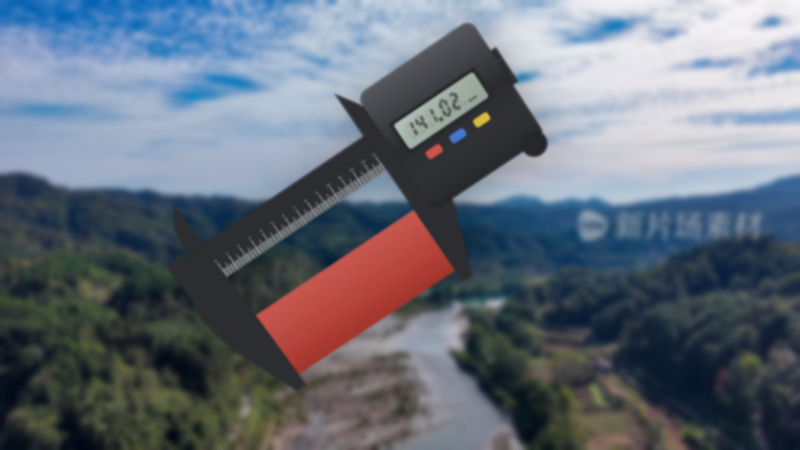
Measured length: 141.02 mm
